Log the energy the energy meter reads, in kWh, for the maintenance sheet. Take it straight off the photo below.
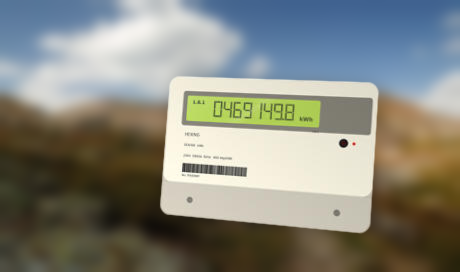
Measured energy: 469149.8 kWh
